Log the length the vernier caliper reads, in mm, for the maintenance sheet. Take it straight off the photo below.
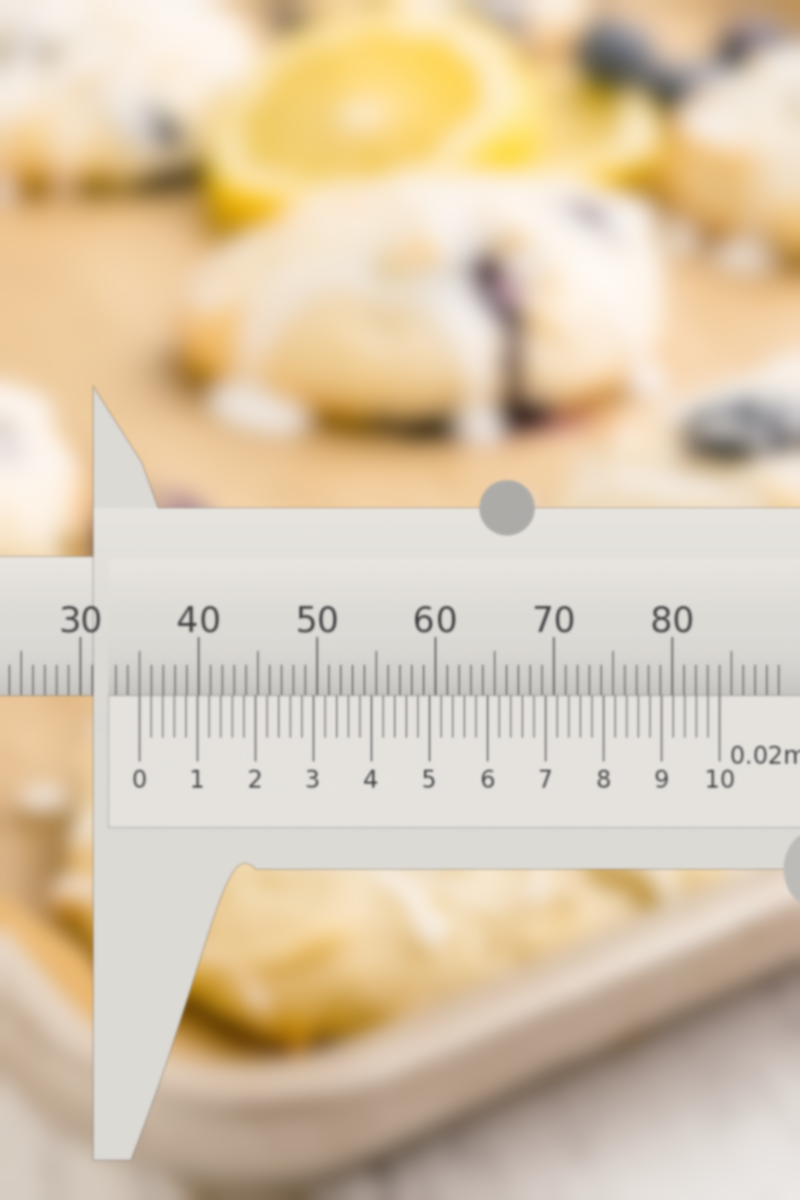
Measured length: 35.0 mm
